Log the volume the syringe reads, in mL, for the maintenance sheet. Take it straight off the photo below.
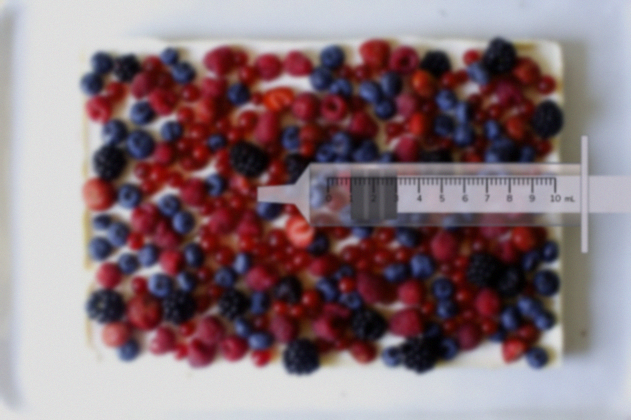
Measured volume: 1 mL
